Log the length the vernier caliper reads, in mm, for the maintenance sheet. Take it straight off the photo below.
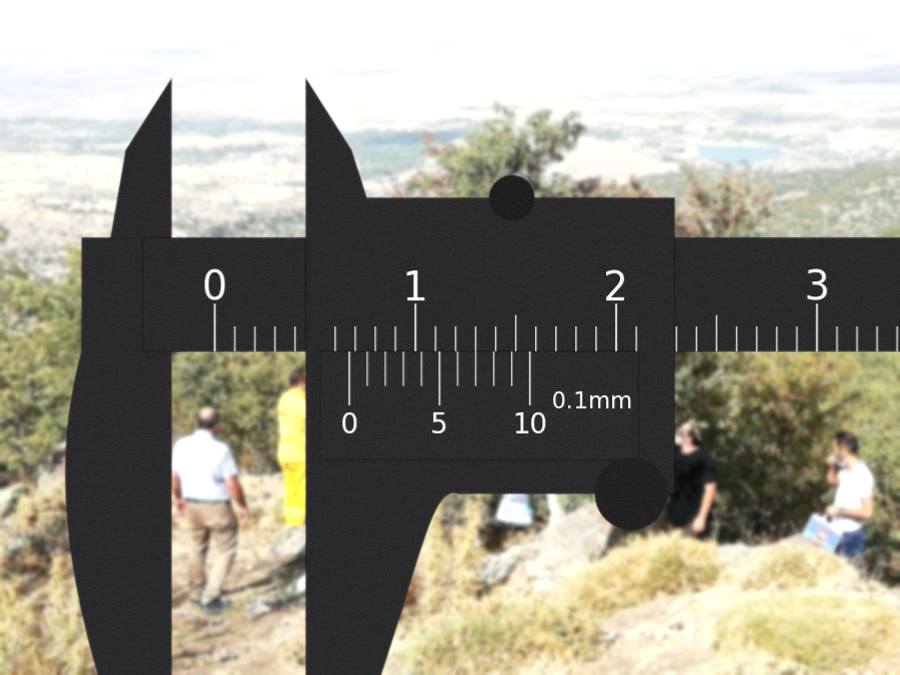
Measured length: 6.7 mm
